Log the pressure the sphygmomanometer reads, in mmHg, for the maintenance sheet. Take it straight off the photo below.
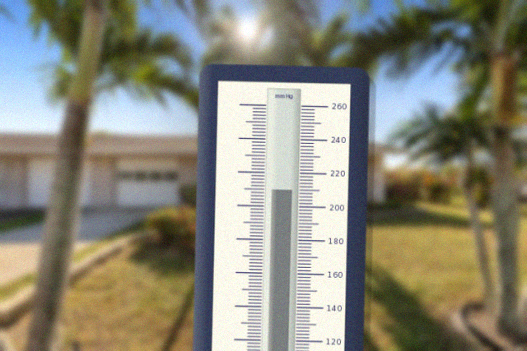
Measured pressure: 210 mmHg
